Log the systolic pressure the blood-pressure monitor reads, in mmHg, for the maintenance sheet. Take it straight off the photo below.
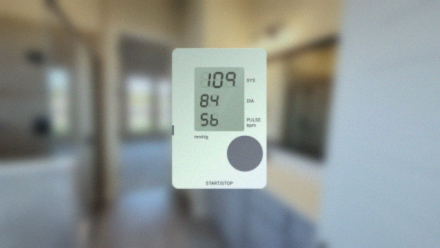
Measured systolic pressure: 109 mmHg
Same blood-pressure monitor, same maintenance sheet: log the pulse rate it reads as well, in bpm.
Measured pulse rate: 56 bpm
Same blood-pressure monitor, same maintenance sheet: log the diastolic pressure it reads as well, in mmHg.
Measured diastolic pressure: 84 mmHg
